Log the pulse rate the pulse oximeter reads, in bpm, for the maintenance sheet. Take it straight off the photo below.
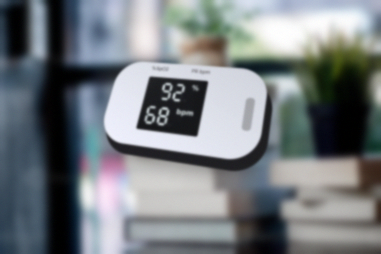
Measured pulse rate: 68 bpm
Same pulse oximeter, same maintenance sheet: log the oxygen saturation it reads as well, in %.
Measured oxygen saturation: 92 %
